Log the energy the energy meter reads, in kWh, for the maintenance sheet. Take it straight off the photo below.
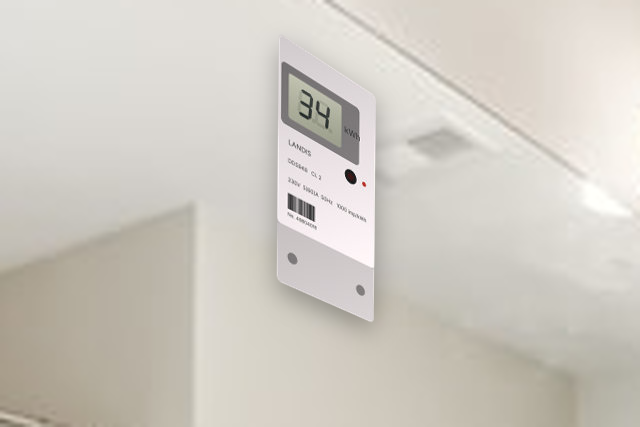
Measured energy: 34 kWh
